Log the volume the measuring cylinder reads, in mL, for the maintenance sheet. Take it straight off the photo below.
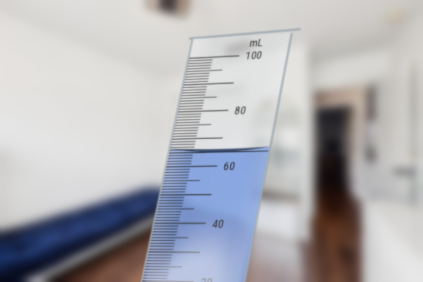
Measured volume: 65 mL
